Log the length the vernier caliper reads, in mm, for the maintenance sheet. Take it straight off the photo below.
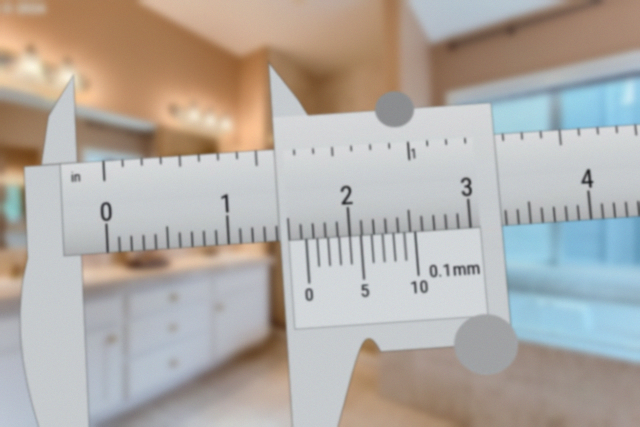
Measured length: 16.4 mm
